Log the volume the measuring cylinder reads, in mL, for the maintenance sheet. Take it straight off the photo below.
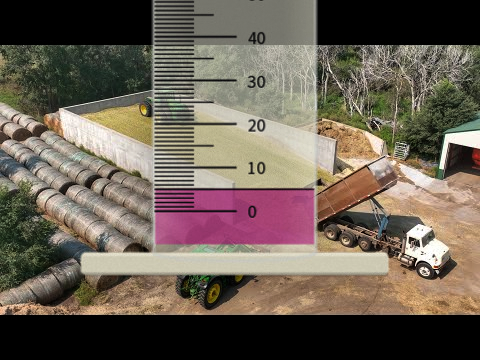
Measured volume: 5 mL
